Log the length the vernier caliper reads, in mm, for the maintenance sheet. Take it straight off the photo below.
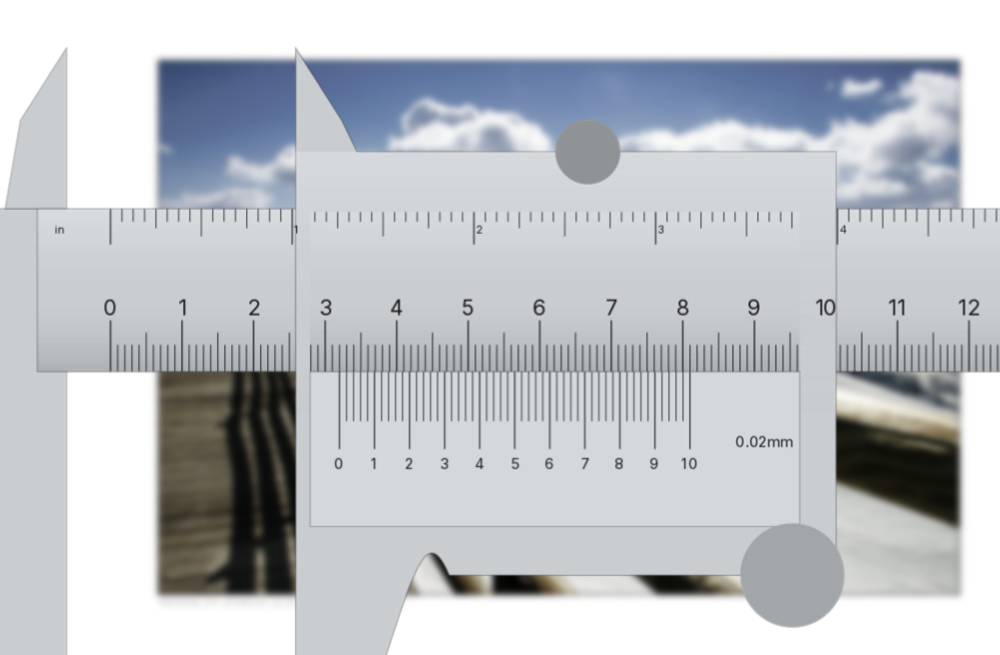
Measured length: 32.0 mm
